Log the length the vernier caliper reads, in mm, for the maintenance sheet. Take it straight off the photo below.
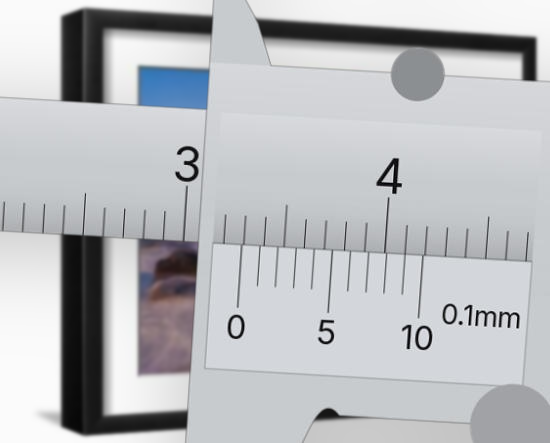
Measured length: 32.9 mm
